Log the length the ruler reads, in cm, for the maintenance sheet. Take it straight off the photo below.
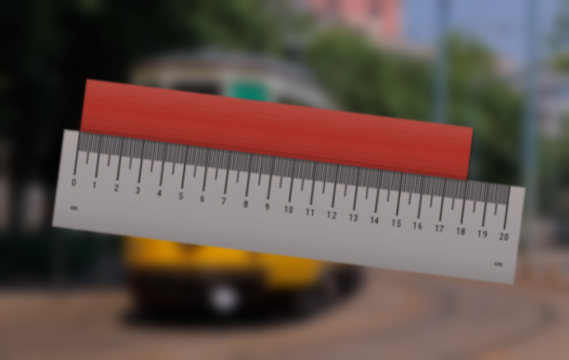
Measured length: 18 cm
